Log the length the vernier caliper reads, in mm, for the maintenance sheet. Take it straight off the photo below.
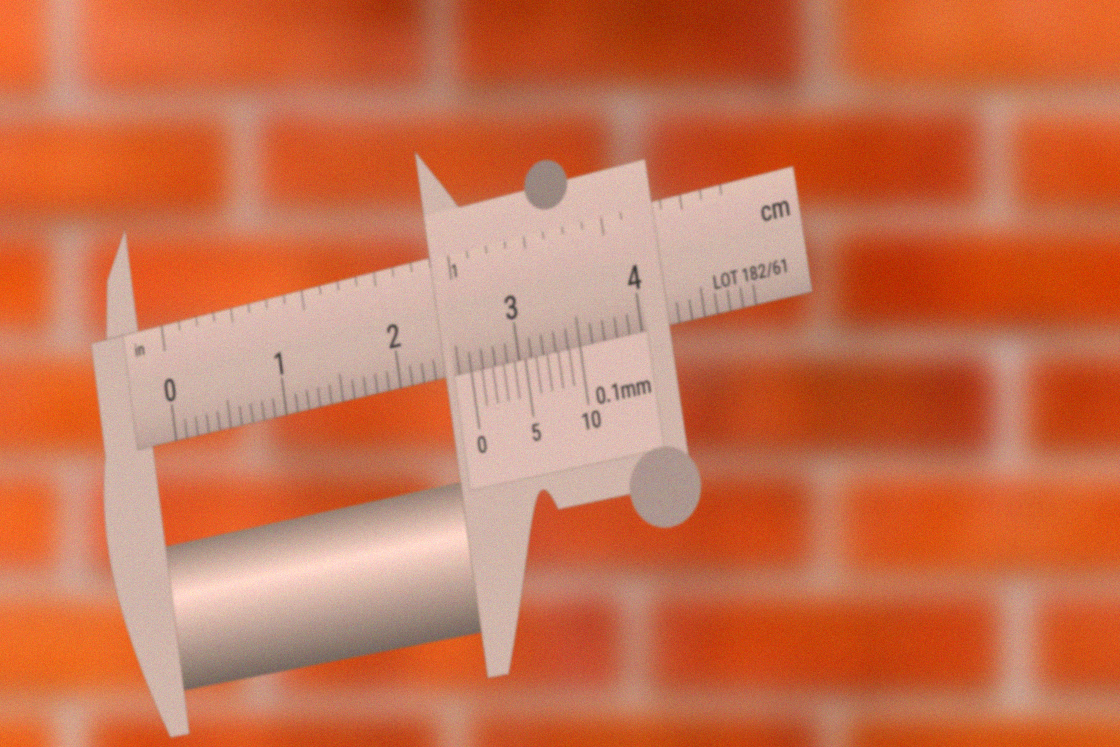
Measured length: 26.0 mm
